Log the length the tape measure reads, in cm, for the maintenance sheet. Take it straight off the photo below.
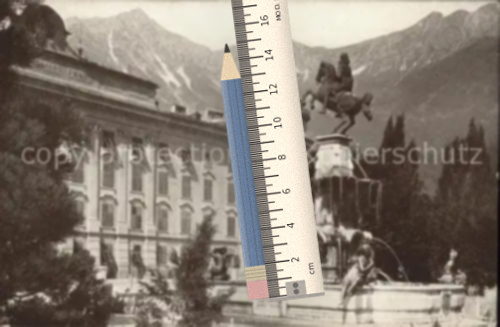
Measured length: 15 cm
